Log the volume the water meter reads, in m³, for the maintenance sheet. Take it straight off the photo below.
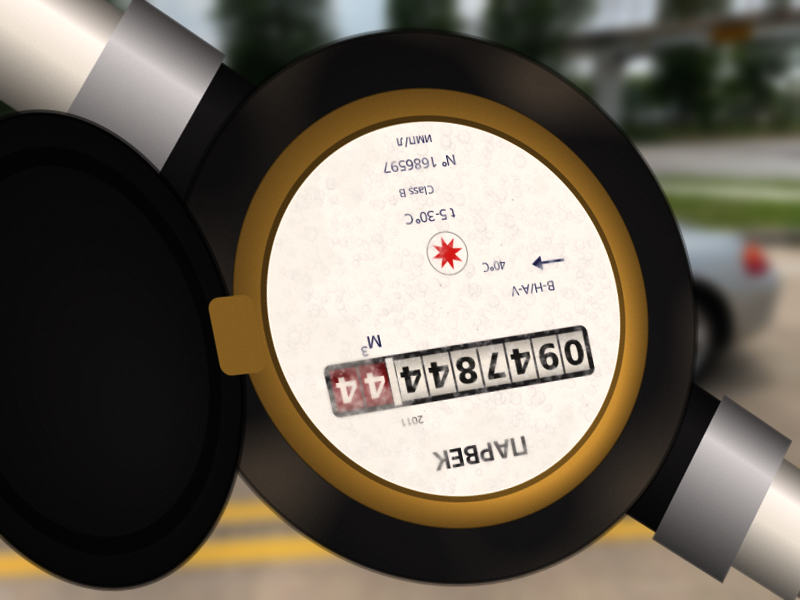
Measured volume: 947844.44 m³
